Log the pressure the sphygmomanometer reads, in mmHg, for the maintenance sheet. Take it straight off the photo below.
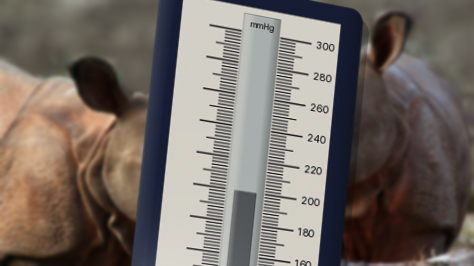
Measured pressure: 200 mmHg
